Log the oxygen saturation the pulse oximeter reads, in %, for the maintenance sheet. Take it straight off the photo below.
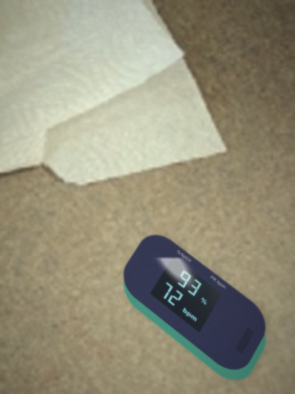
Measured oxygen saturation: 93 %
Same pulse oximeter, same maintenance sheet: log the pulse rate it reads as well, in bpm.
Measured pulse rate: 72 bpm
